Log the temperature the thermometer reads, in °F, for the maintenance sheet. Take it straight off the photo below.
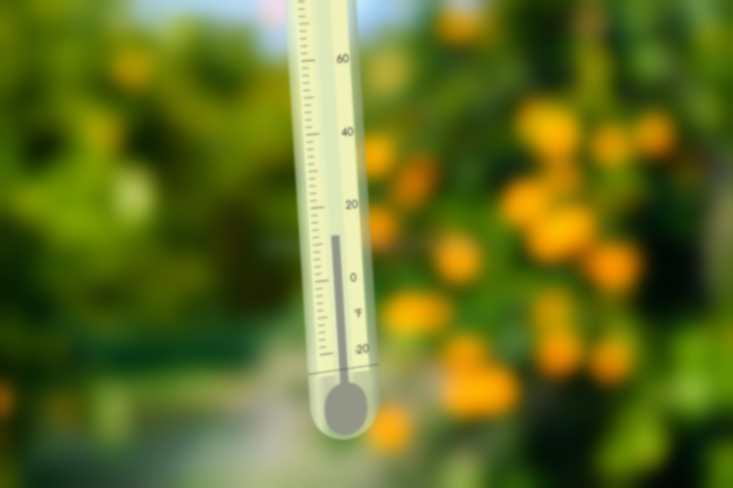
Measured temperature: 12 °F
